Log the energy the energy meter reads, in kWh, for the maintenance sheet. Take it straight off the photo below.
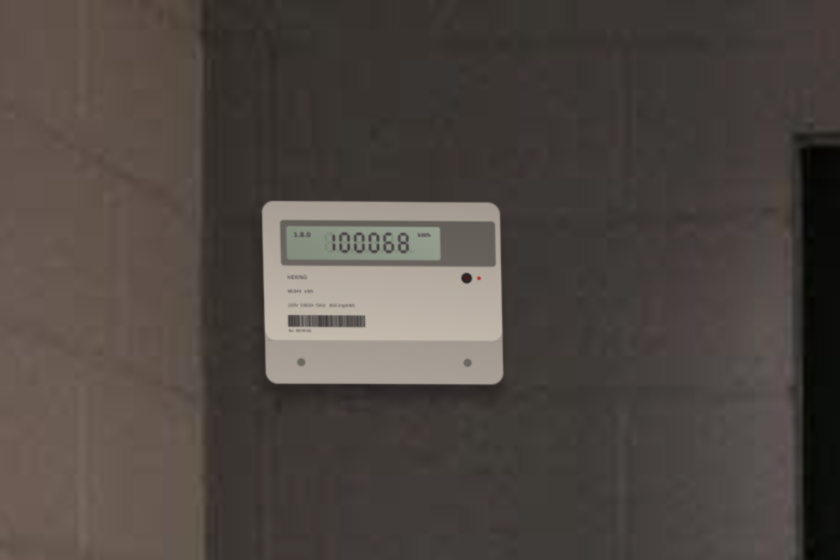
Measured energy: 100068 kWh
